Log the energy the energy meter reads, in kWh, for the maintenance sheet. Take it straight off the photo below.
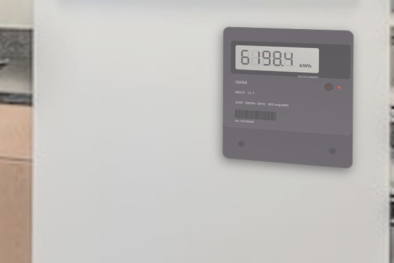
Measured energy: 6198.4 kWh
